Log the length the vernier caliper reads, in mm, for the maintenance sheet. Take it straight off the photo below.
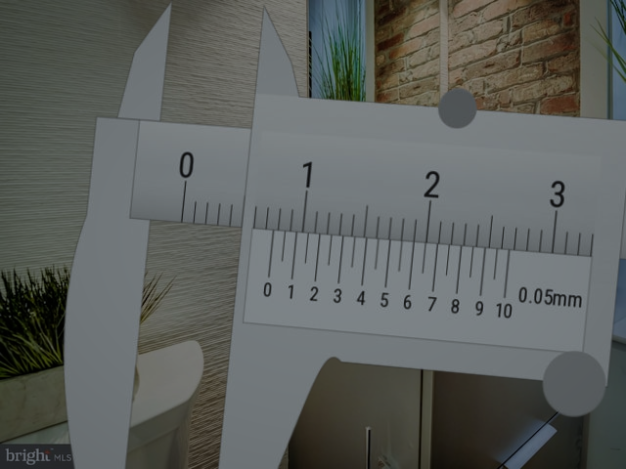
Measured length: 7.6 mm
